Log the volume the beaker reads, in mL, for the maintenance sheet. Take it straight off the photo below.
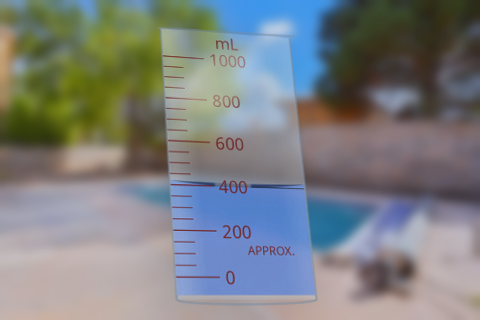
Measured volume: 400 mL
